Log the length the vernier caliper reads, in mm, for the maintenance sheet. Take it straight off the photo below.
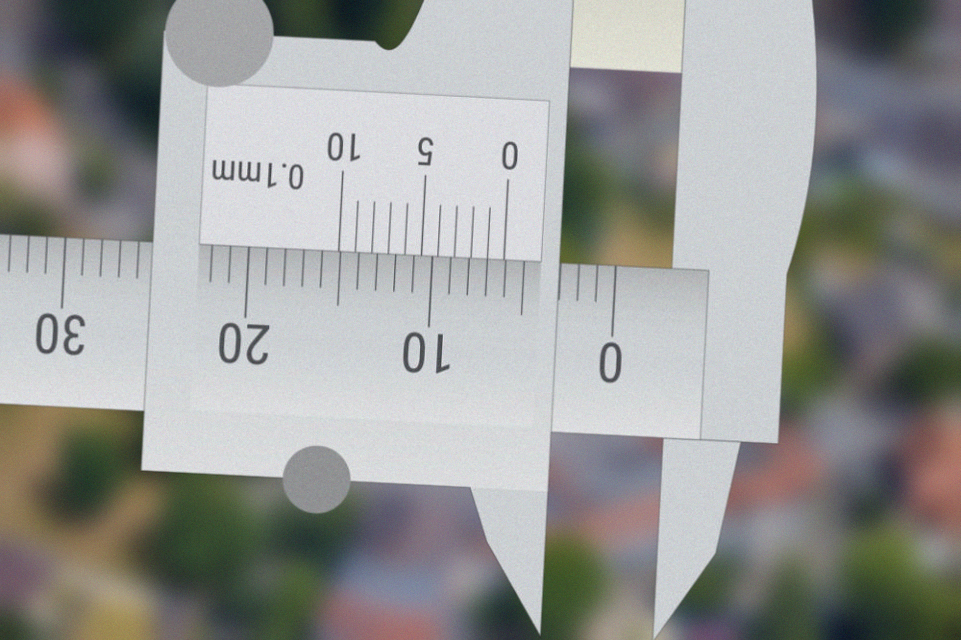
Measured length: 6.1 mm
